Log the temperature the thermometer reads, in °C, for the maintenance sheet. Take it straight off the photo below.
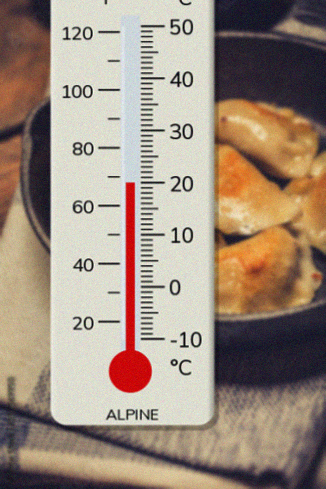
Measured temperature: 20 °C
